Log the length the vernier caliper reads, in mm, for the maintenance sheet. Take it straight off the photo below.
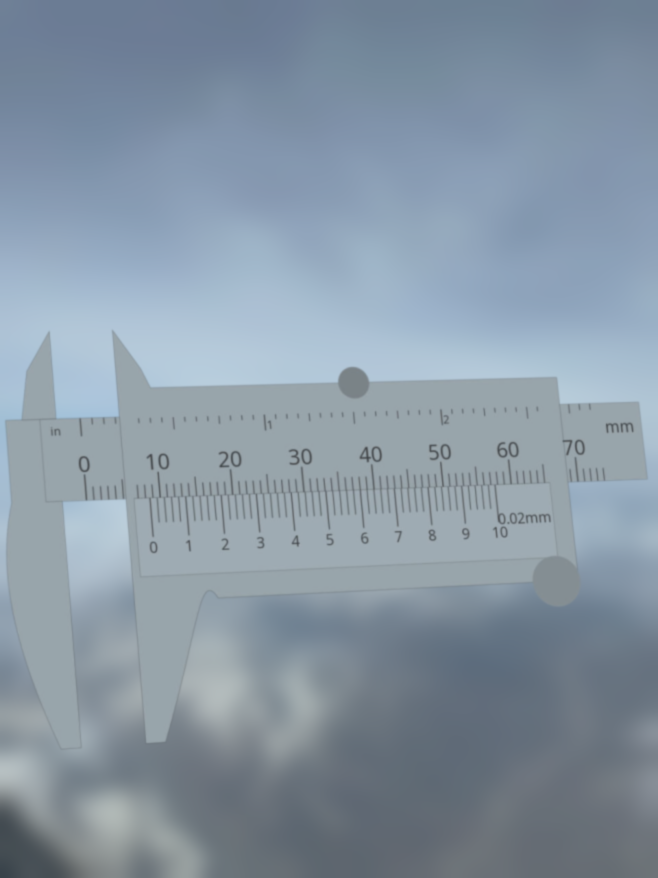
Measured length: 8.6 mm
